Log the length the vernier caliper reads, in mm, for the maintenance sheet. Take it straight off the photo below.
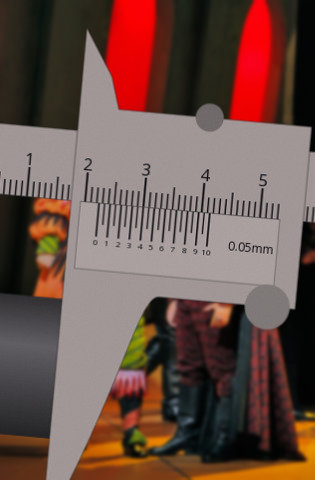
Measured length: 22.4 mm
